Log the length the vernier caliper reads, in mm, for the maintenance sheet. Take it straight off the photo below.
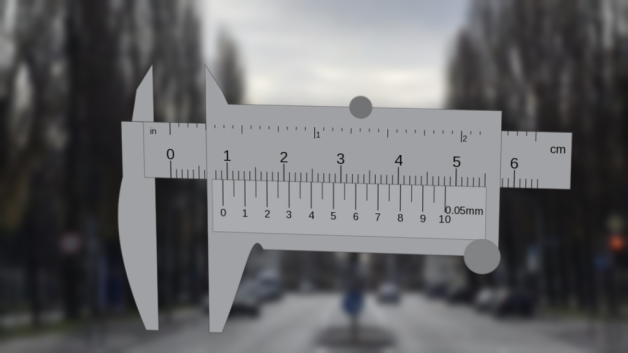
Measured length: 9.2 mm
